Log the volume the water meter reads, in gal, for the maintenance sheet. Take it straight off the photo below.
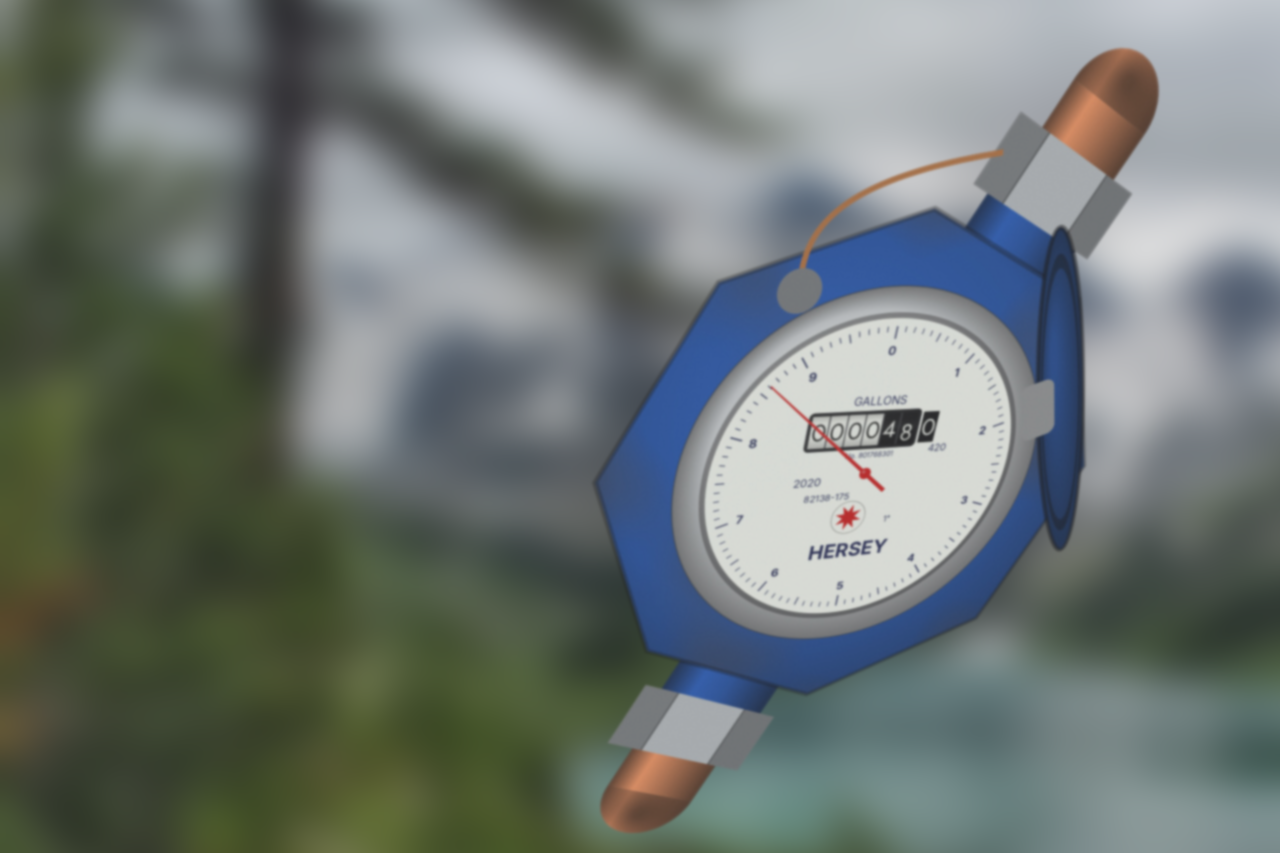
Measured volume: 478.6 gal
